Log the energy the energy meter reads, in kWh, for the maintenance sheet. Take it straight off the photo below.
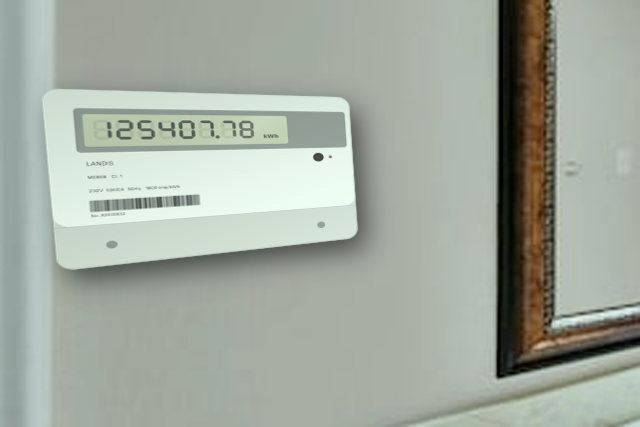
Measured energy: 125407.78 kWh
